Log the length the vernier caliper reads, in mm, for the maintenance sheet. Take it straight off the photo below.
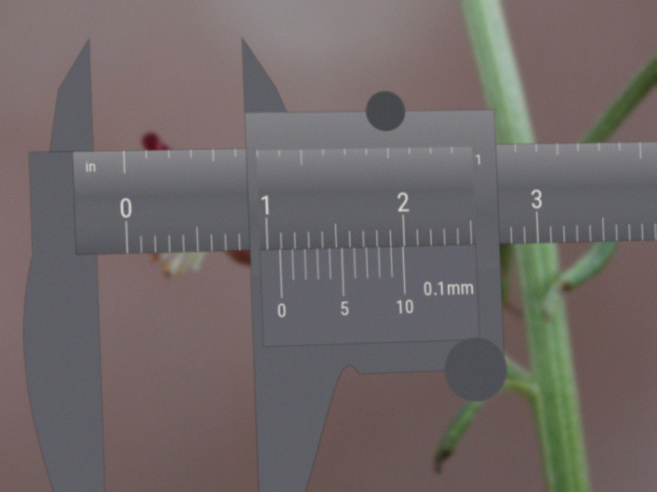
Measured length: 10.9 mm
